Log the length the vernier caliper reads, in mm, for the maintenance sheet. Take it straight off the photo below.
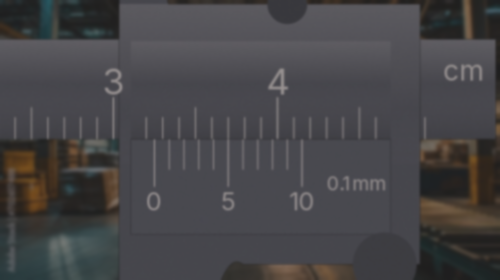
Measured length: 32.5 mm
